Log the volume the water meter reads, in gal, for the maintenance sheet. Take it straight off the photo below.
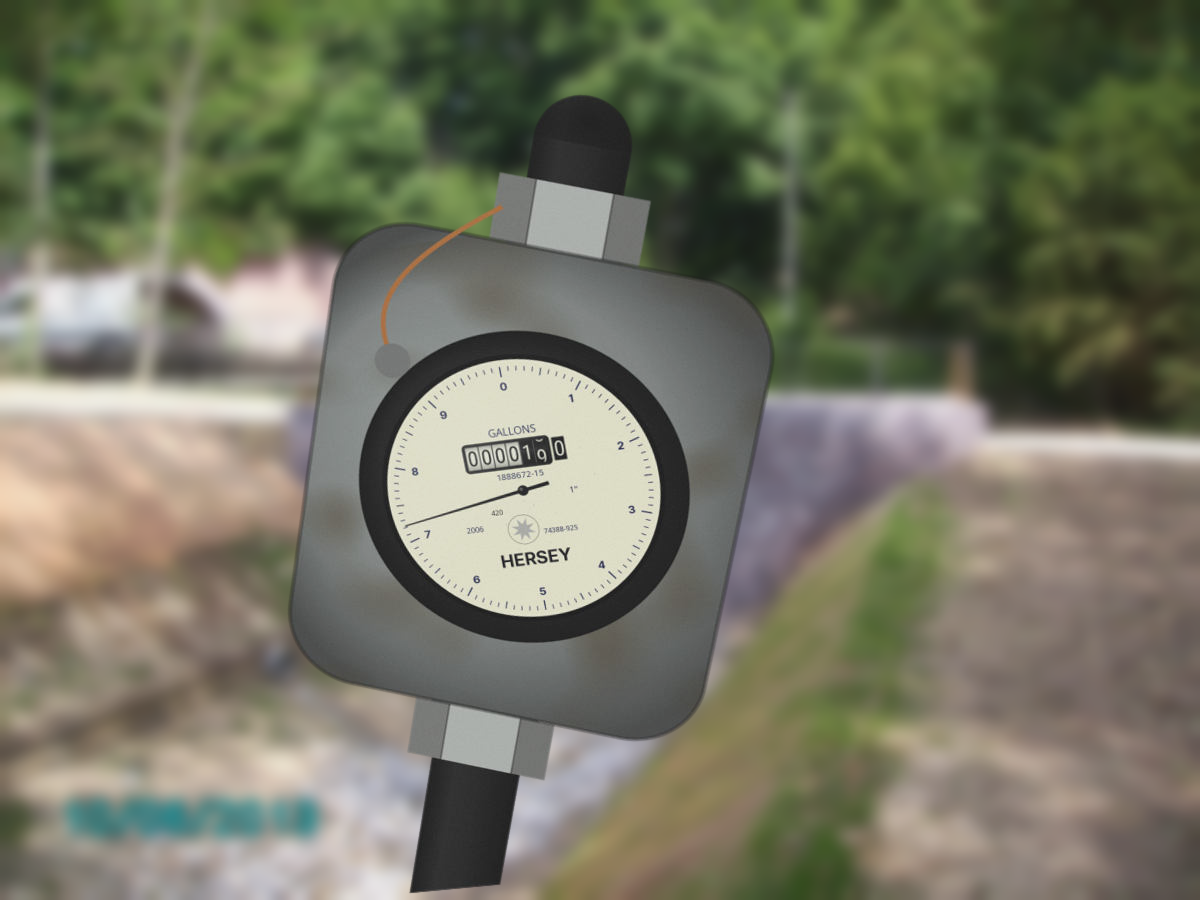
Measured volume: 187.2 gal
